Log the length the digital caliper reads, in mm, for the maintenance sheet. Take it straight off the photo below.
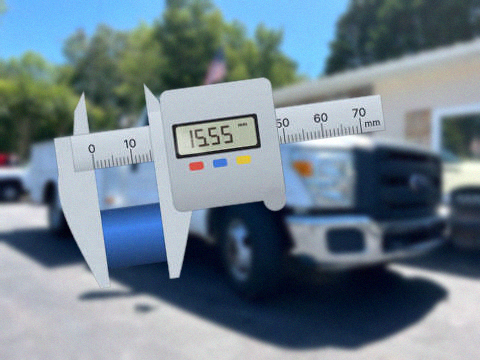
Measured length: 15.55 mm
